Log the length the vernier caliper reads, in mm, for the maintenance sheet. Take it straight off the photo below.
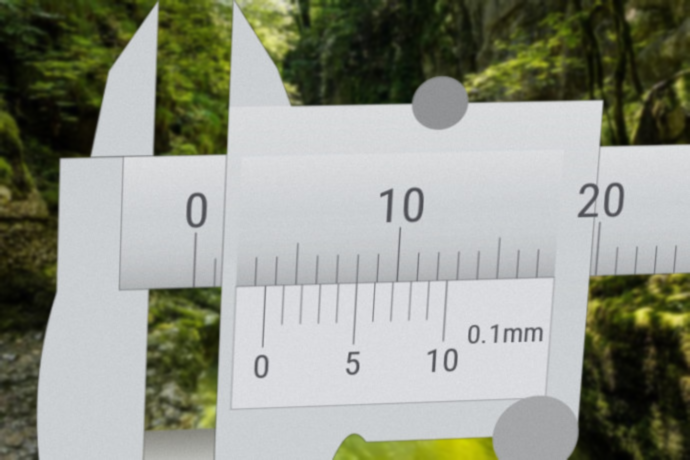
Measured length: 3.5 mm
